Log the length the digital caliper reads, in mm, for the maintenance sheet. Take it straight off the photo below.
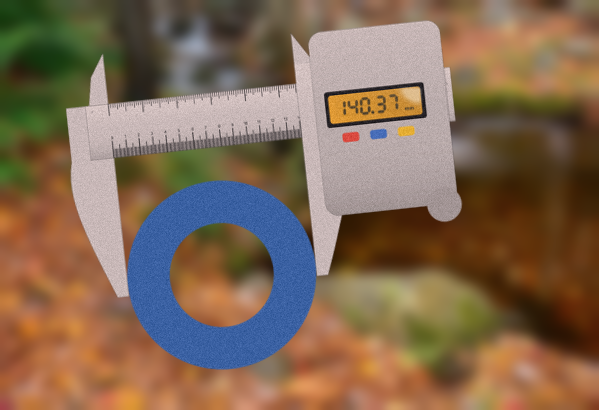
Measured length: 140.37 mm
